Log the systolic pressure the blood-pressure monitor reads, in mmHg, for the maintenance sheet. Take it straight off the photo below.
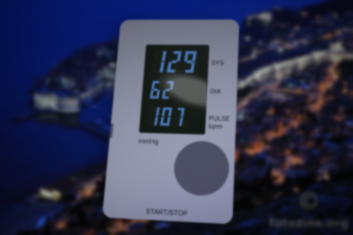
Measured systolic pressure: 129 mmHg
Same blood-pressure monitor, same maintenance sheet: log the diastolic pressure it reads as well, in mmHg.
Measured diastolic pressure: 62 mmHg
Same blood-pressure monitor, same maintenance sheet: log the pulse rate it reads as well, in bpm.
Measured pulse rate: 107 bpm
